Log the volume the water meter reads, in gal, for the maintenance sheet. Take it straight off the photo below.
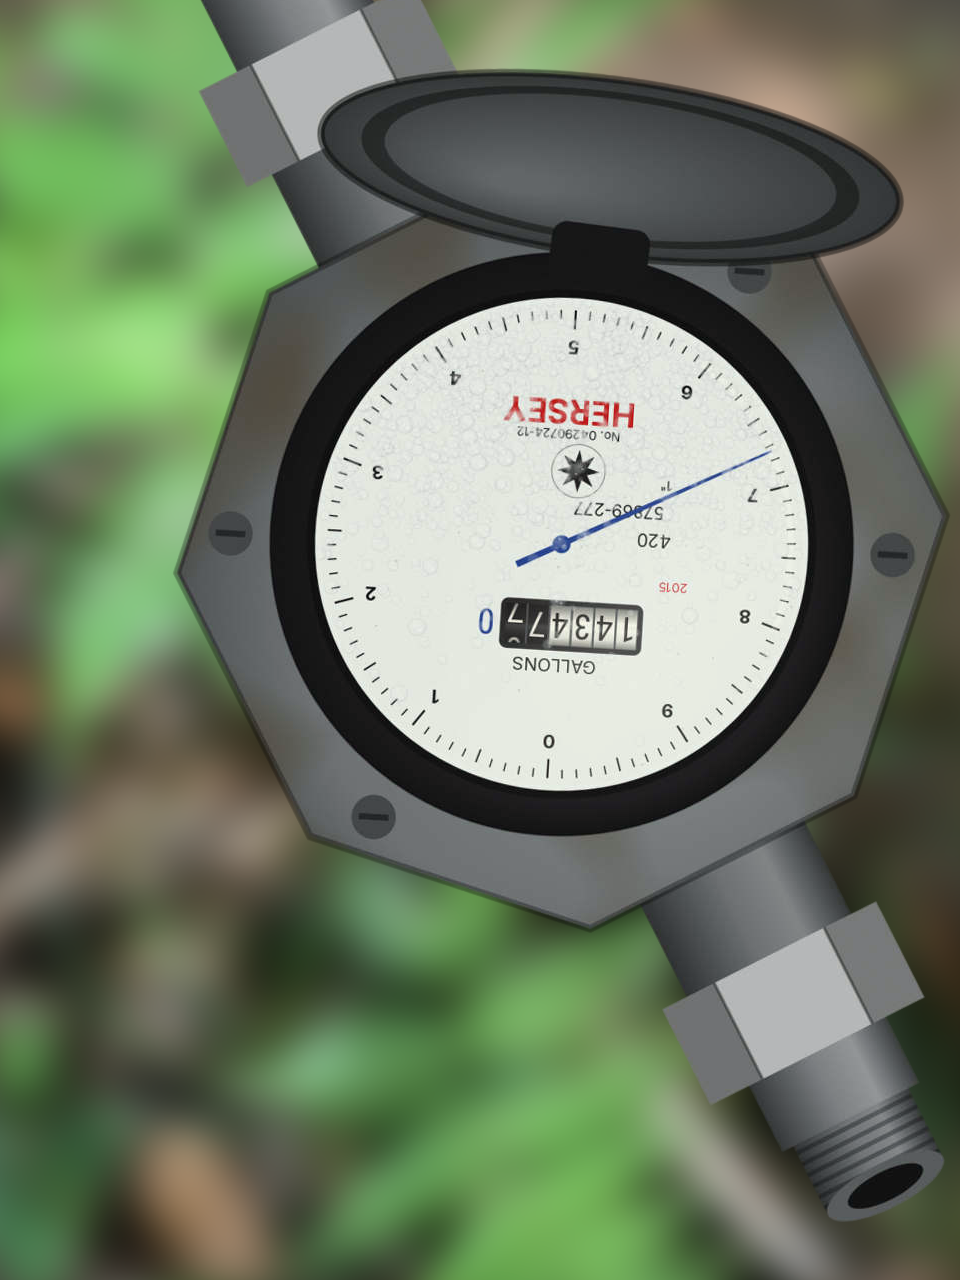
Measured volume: 1434766.7 gal
